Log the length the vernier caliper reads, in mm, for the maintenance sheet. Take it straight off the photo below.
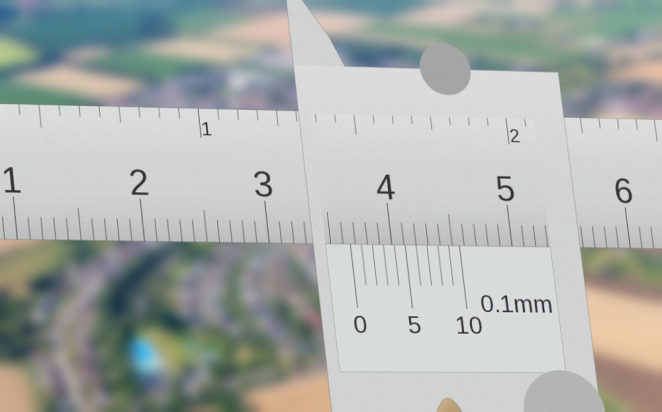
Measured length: 36.6 mm
